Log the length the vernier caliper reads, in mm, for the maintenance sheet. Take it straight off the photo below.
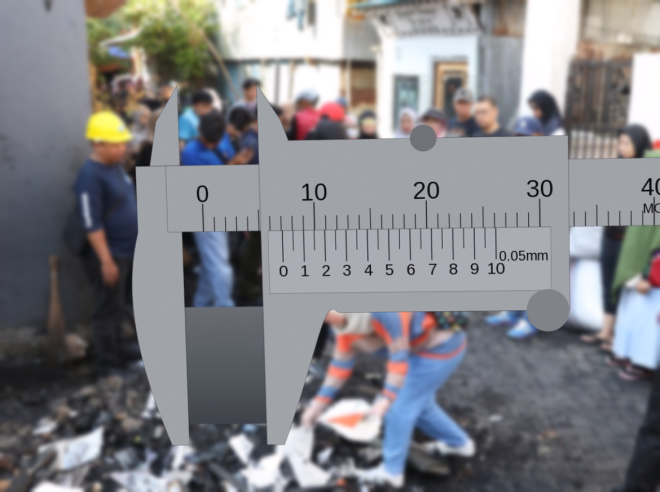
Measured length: 7.1 mm
